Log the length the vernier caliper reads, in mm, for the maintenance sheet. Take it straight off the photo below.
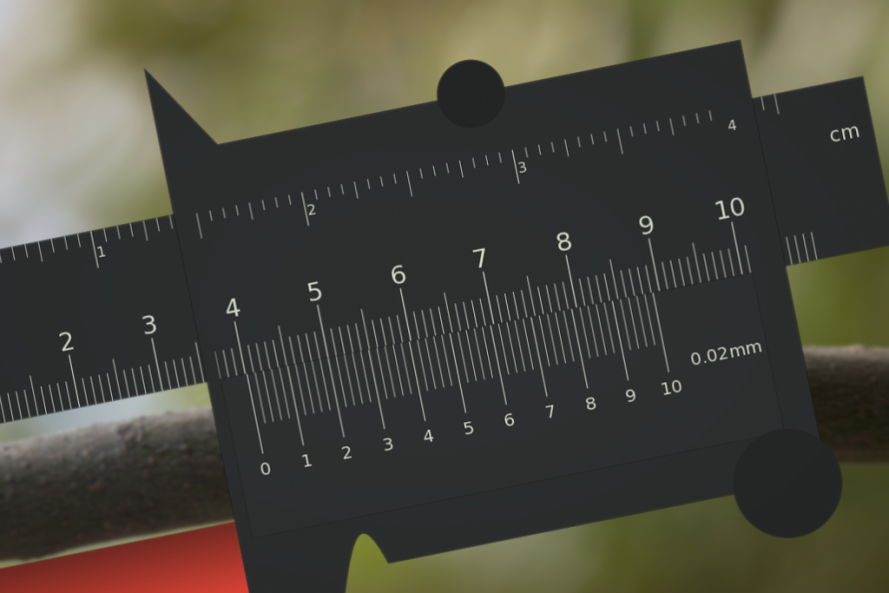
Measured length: 40.2 mm
